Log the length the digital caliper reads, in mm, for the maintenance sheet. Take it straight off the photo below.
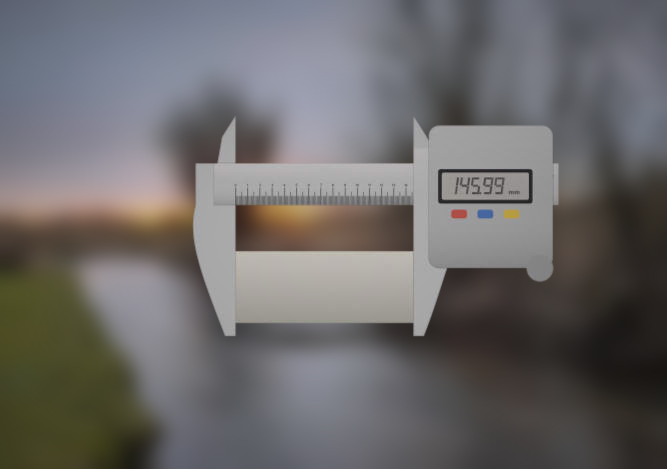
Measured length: 145.99 mm
